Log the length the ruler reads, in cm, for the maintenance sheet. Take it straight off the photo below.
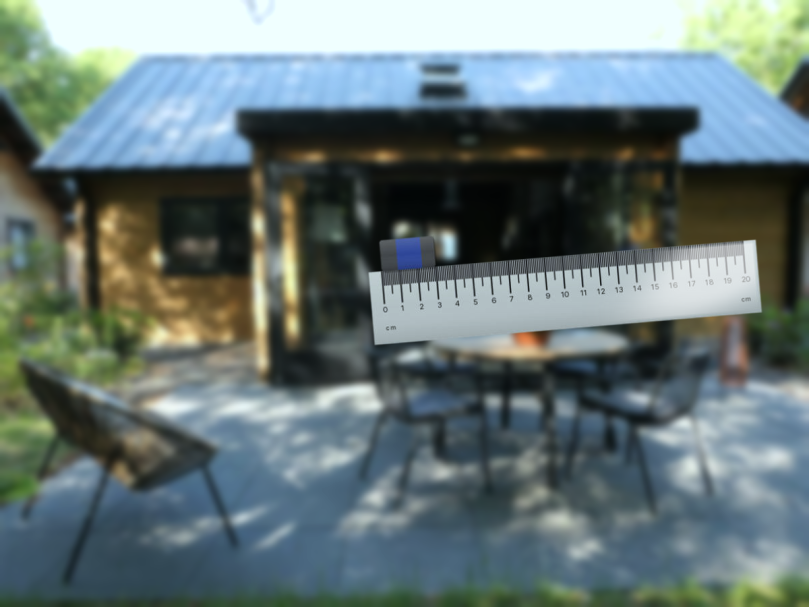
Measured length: 3 cm
